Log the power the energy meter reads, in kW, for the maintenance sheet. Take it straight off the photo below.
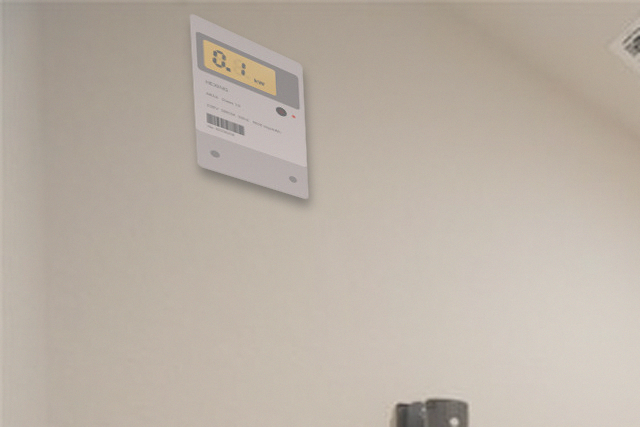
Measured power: 0.1 kW
